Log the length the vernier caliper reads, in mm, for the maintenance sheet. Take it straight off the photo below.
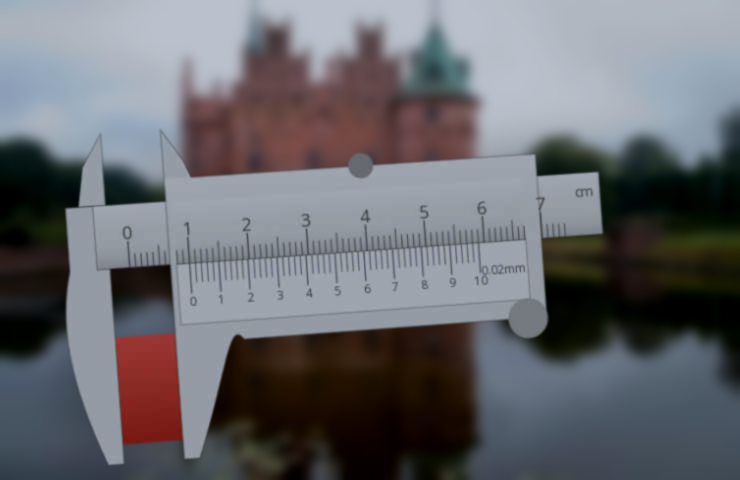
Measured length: 10.0 mm
